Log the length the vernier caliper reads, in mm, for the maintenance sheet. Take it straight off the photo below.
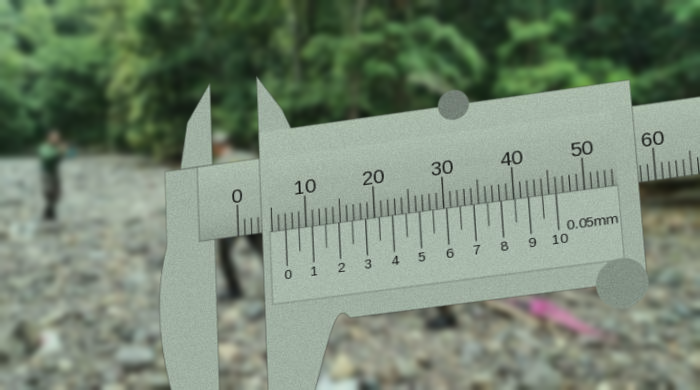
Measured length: 7.0 mm
